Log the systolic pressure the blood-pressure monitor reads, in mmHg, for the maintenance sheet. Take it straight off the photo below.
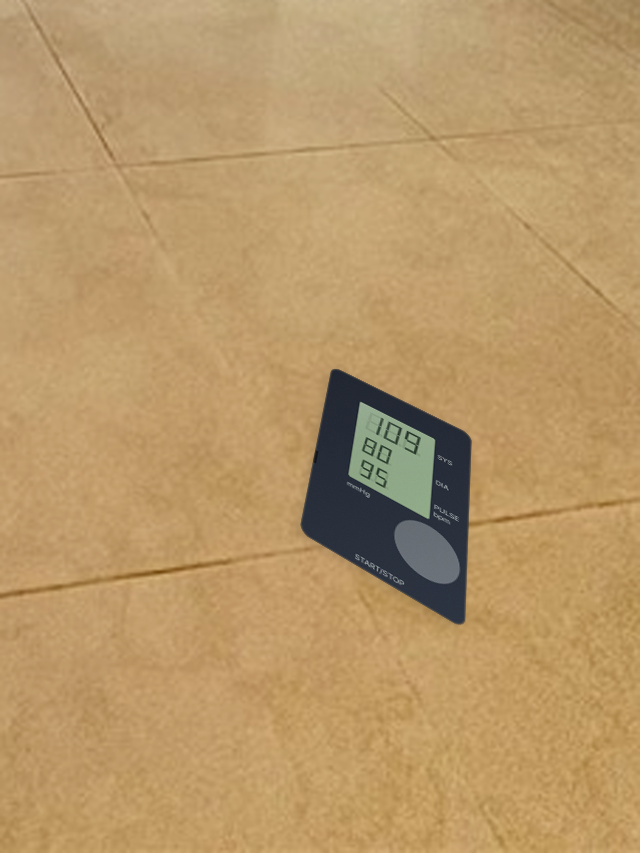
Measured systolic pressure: 109 mmHg
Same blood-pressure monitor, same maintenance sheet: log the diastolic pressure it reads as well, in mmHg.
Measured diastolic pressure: 80 mmHg
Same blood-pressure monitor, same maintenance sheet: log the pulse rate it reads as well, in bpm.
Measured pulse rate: 95 bpm
